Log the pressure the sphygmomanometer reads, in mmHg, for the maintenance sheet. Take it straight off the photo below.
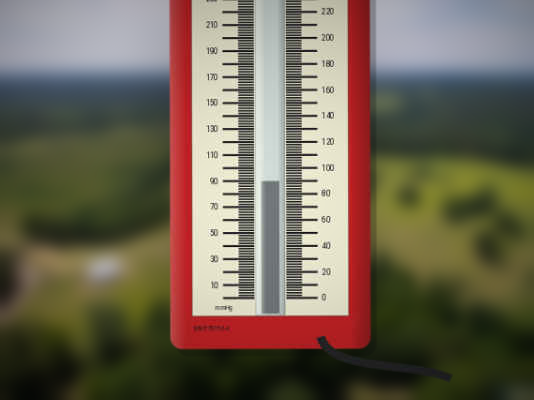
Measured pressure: 90 mmHg
